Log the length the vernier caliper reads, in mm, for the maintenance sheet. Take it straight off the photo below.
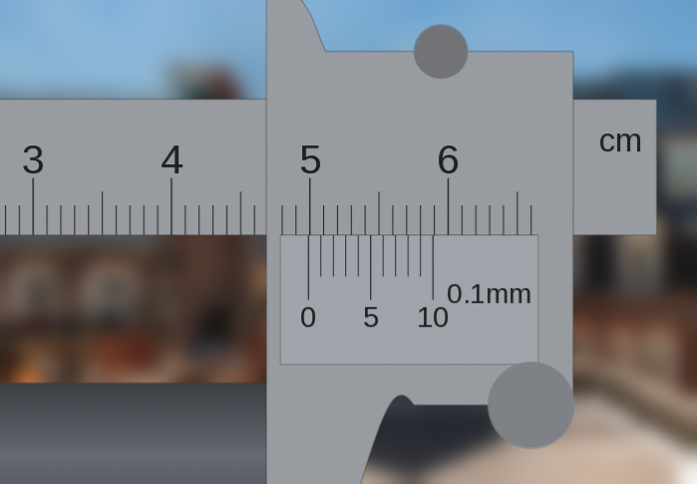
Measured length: 49.9 mm
